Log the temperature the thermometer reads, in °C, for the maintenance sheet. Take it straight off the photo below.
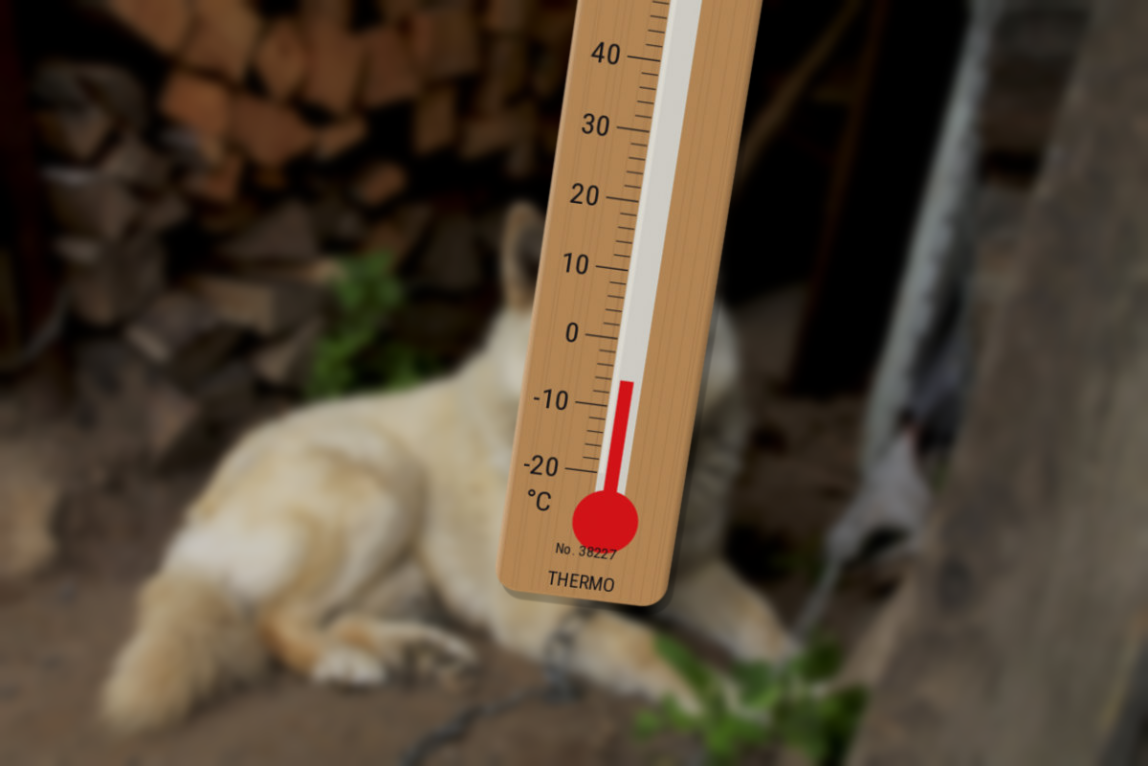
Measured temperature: -6 °C
